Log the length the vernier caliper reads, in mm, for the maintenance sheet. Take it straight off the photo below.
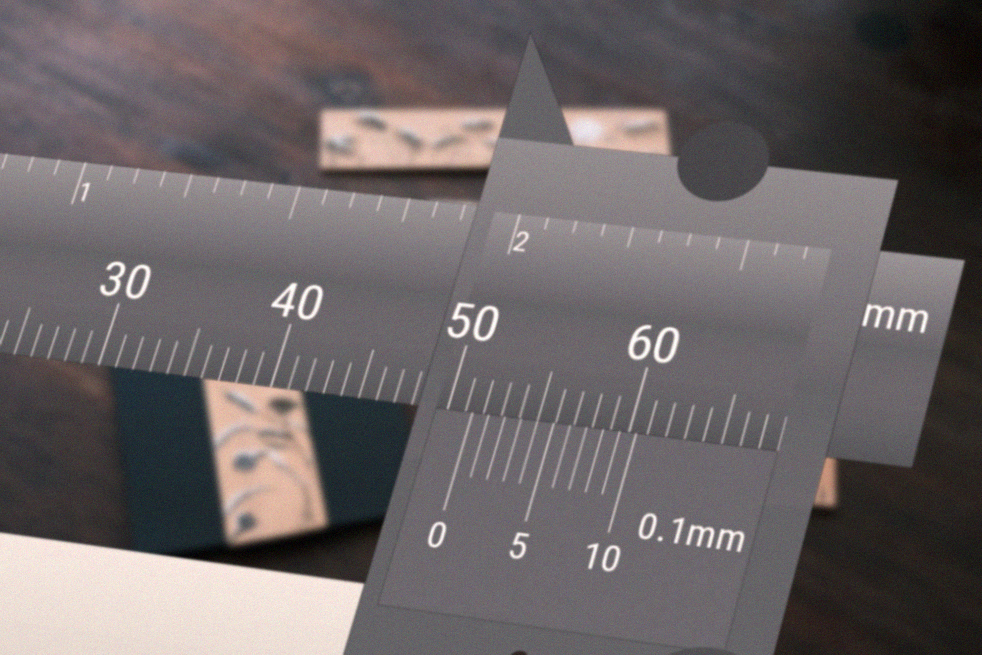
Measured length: 51.4 mm
